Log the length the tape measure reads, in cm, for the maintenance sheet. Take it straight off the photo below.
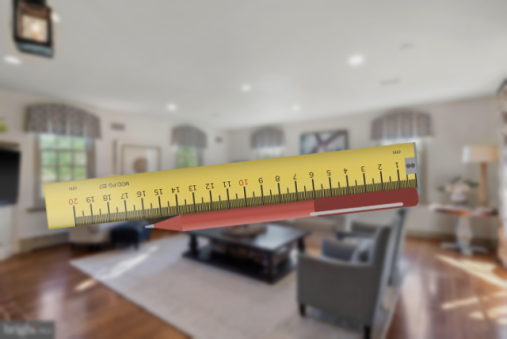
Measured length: 16 cm
